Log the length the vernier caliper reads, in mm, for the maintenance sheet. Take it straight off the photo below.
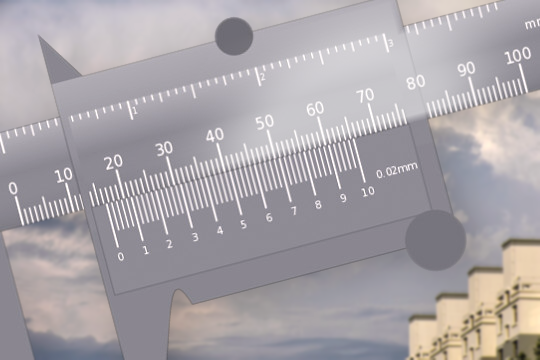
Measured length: 16.5 mm
